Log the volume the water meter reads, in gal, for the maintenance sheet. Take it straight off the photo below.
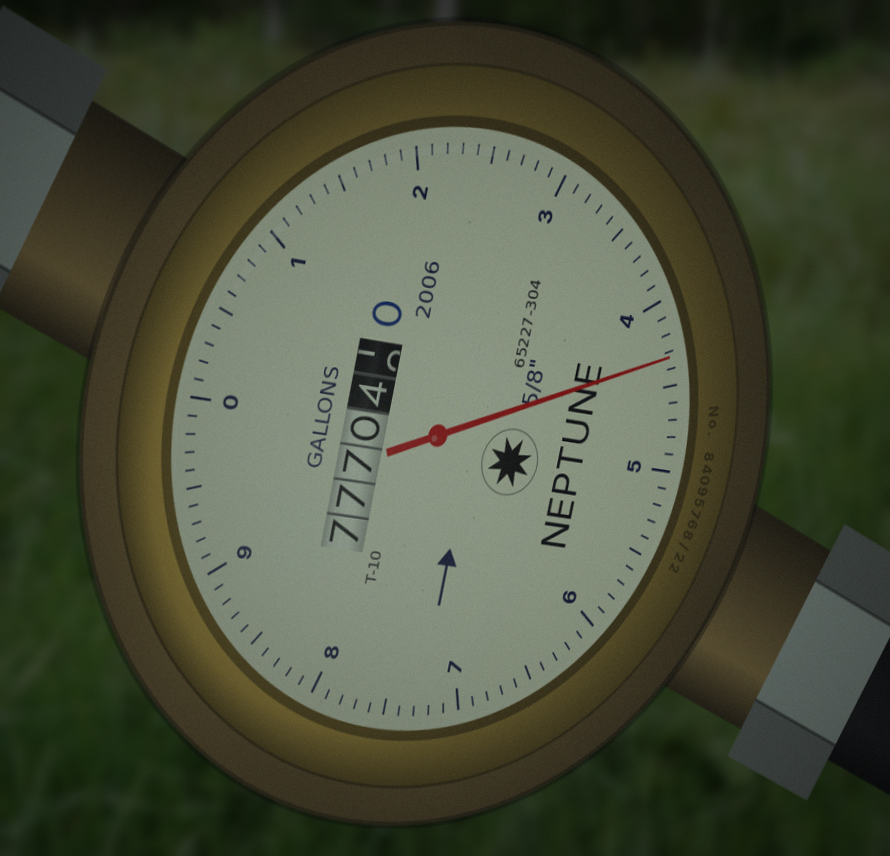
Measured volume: 7770414.3 gal
